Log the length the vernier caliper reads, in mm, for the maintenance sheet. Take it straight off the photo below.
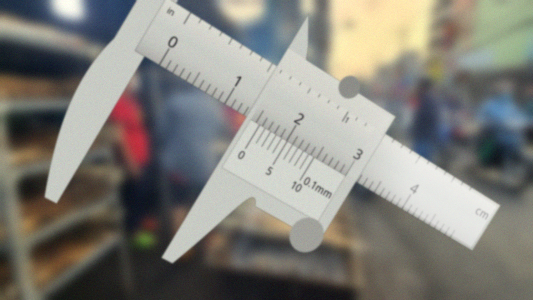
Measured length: 15.6 mm
